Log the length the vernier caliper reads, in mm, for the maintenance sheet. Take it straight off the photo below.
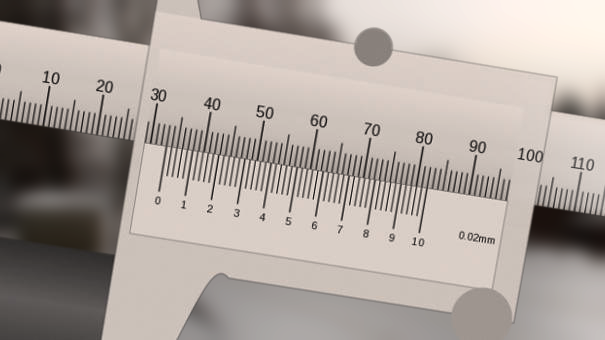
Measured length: 33.0 mm
